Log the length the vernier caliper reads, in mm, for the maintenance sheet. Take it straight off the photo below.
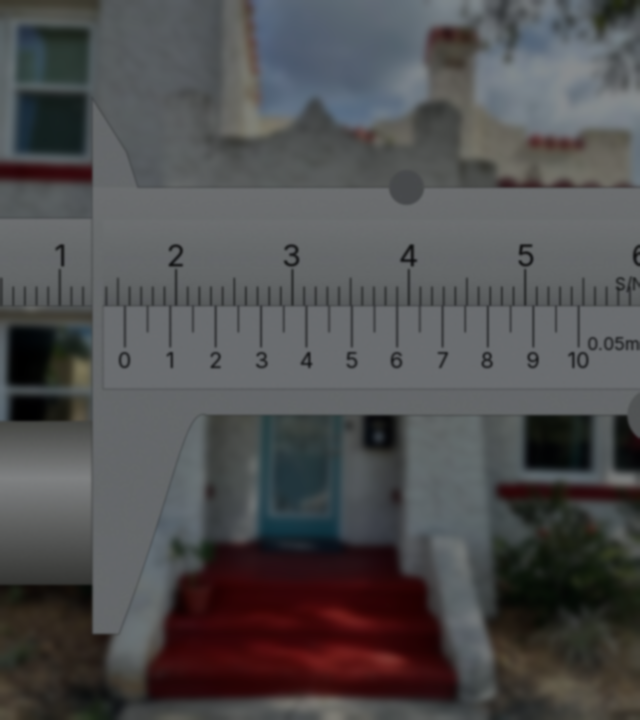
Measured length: 15.6 mm
